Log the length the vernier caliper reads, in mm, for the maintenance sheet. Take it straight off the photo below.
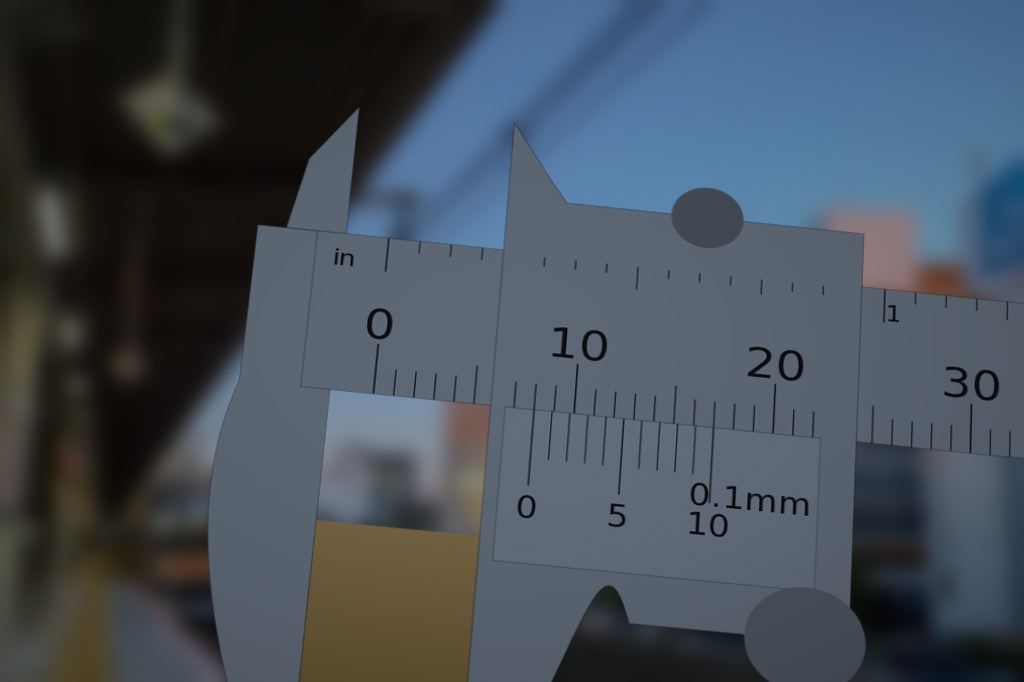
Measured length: 8.0 mm
